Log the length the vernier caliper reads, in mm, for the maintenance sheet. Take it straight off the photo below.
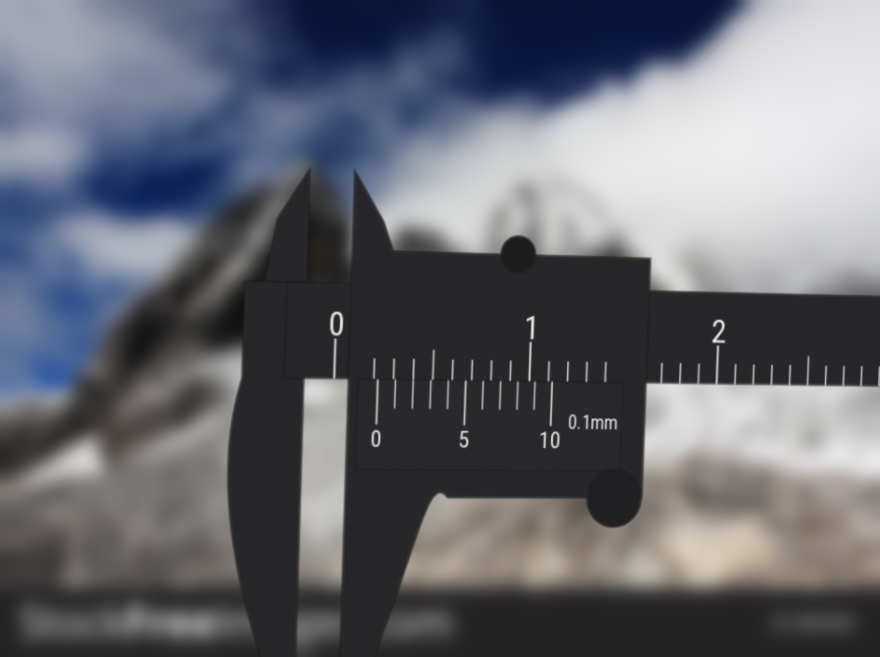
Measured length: 2.2 mm
